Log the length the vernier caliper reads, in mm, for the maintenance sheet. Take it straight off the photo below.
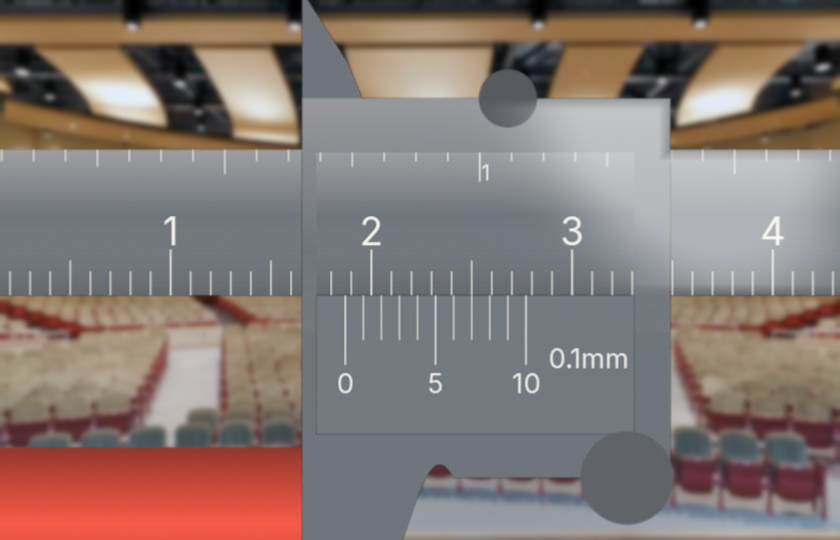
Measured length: 18.7 mm
